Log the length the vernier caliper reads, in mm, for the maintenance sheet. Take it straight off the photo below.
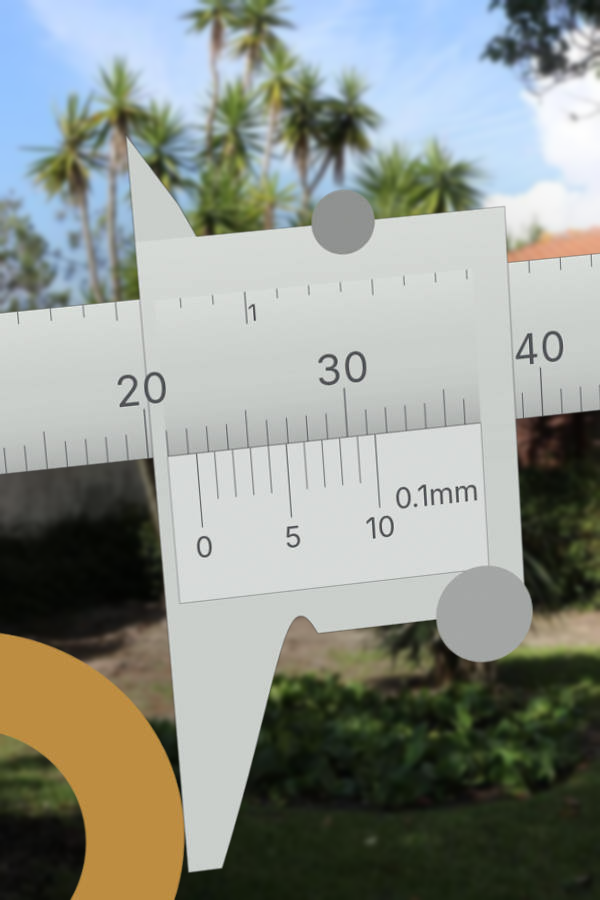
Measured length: 22.4 mm
